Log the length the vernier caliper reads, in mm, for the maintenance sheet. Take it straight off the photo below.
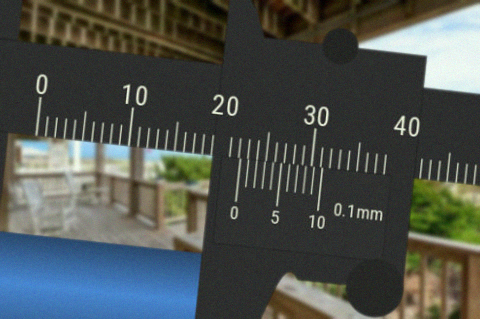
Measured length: 22.2 mm
